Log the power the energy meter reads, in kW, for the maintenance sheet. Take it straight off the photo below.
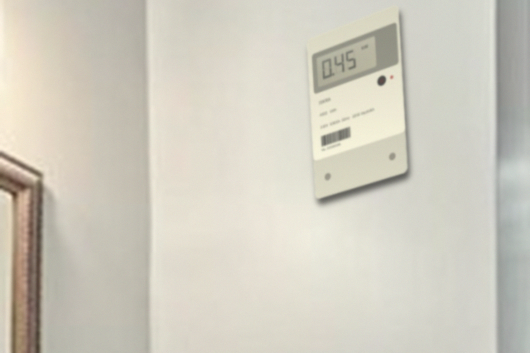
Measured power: 0.45 kW
